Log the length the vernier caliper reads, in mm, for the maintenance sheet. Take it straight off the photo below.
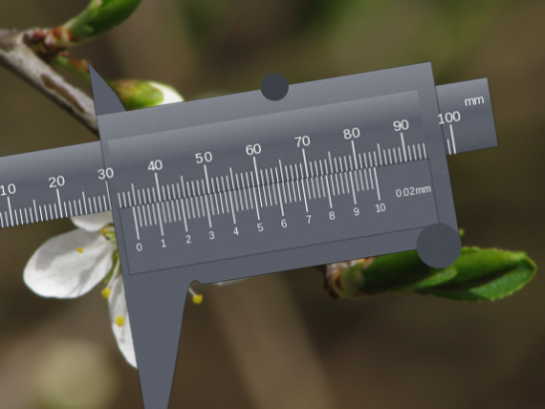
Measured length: 34.5 mm
